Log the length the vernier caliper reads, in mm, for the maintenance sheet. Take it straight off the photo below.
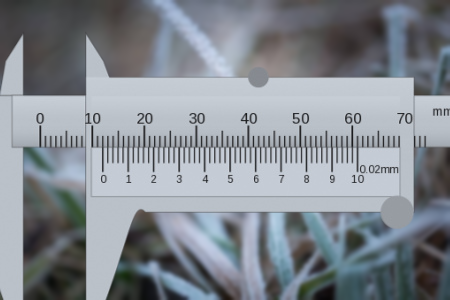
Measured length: 12.0 mm
